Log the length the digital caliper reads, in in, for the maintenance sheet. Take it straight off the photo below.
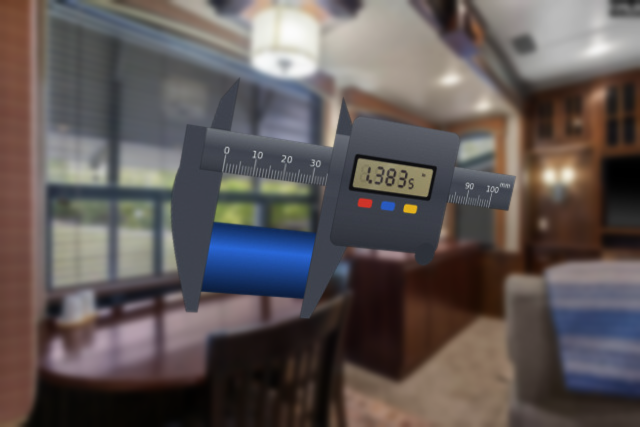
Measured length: 1.3835 in
